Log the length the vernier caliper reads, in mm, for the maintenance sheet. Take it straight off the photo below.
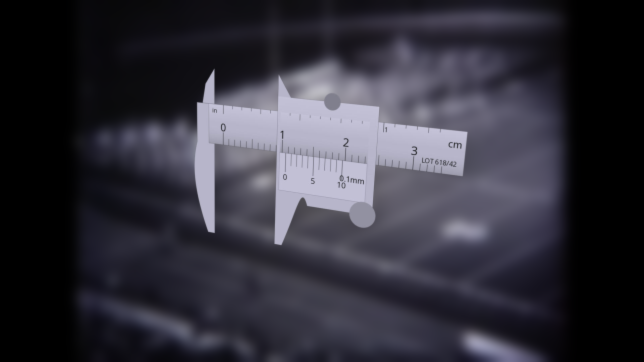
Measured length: 10.6 mm
